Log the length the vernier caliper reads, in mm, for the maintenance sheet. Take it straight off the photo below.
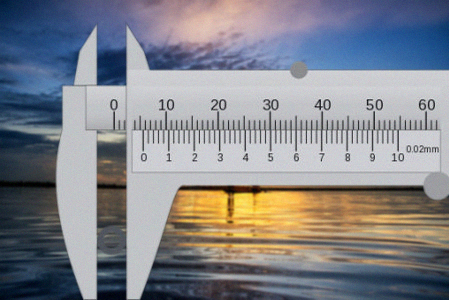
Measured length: 5.6 mm
